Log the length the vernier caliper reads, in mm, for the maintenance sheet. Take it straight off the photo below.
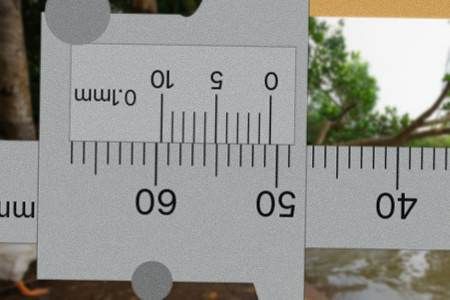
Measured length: 50.6 mm
